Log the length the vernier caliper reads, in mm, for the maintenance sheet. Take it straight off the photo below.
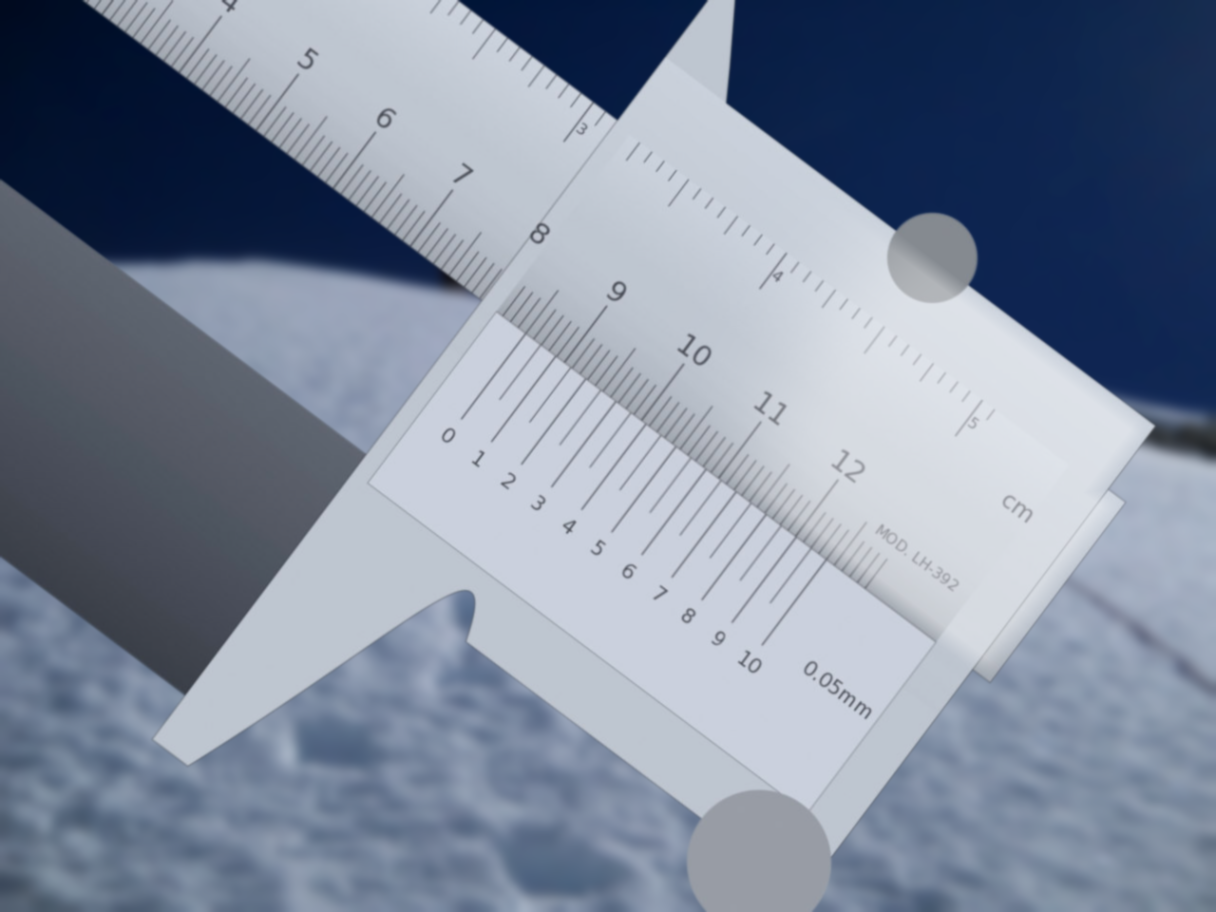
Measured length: 85.0 mm
